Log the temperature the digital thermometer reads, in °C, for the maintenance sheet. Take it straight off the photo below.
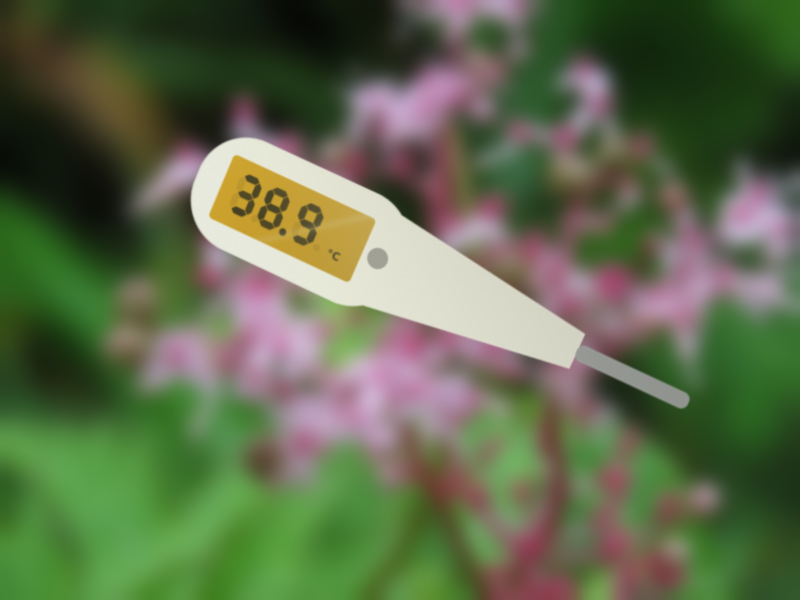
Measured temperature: 38.9 °C
